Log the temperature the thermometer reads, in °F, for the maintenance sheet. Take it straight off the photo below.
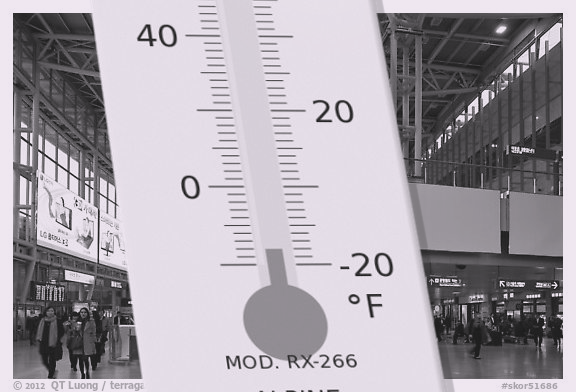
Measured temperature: -16 °F
